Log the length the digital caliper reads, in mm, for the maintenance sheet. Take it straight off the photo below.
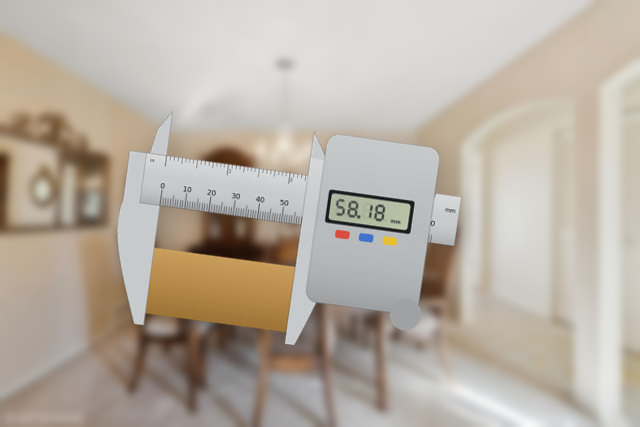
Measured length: 58.18 mm
